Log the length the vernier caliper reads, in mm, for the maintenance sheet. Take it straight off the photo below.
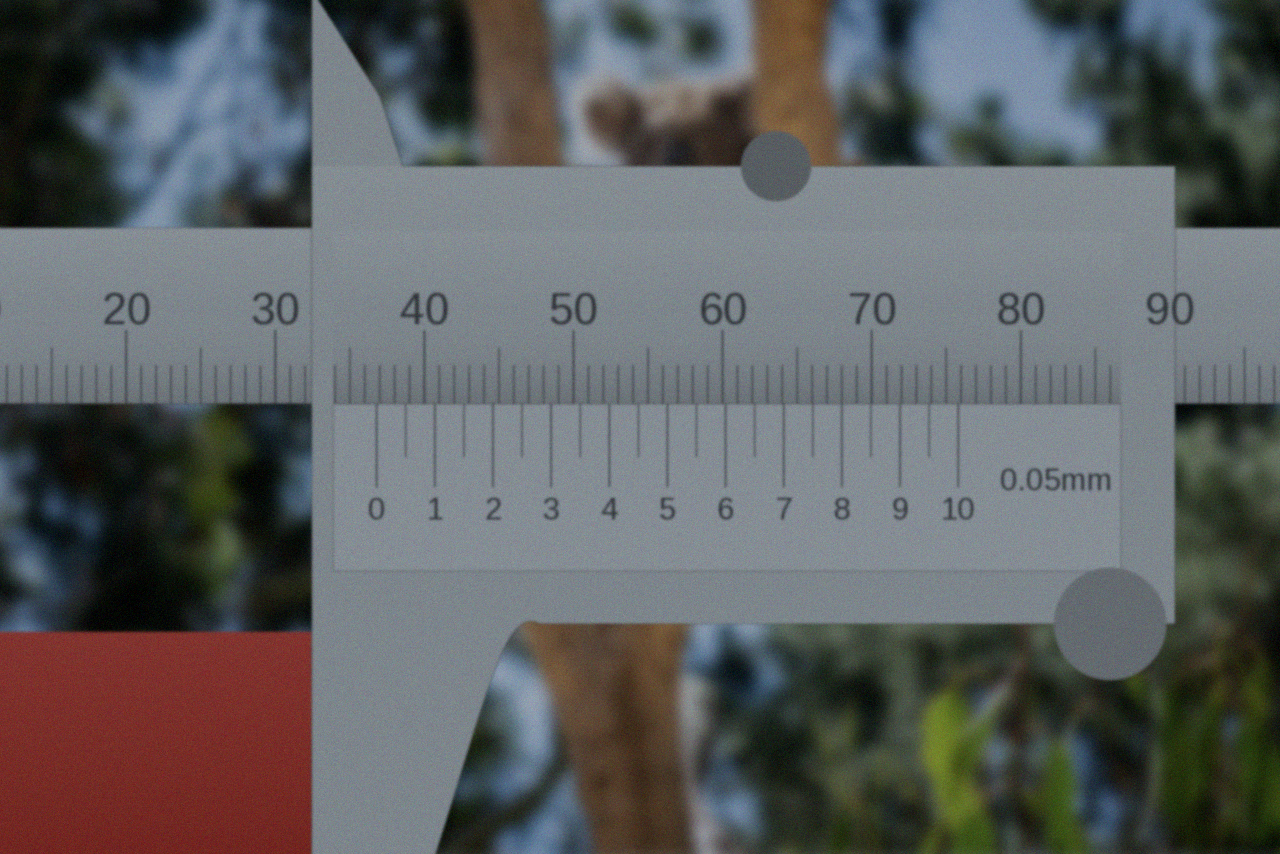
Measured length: 36.8 mm
